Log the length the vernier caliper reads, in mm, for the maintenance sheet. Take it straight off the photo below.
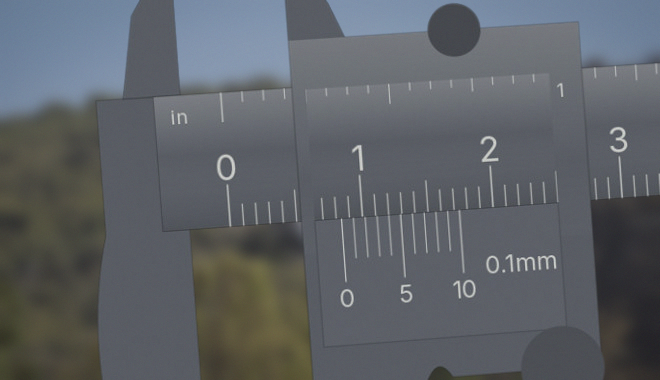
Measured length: 8.4 mm
